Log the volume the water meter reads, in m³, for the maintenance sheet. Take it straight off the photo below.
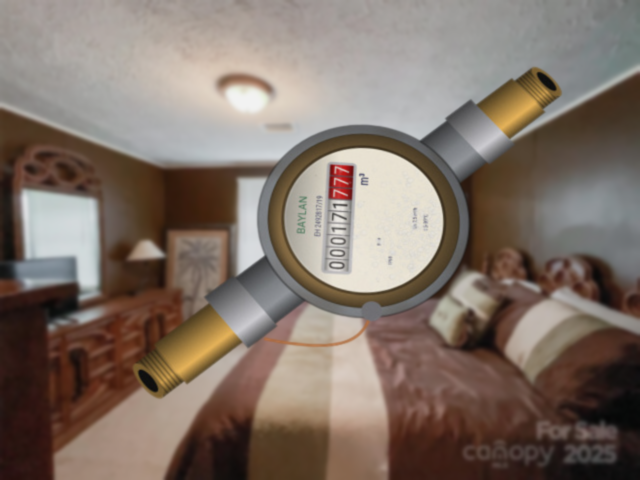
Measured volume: 171.777 m³
